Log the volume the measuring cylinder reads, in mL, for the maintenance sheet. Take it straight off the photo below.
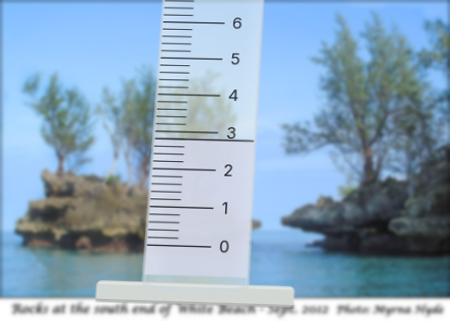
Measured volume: 2.8 mL
